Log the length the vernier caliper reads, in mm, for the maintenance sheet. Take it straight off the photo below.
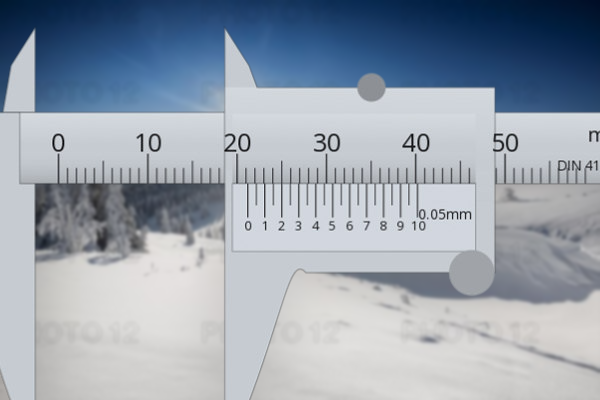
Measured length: 21.2 mm
